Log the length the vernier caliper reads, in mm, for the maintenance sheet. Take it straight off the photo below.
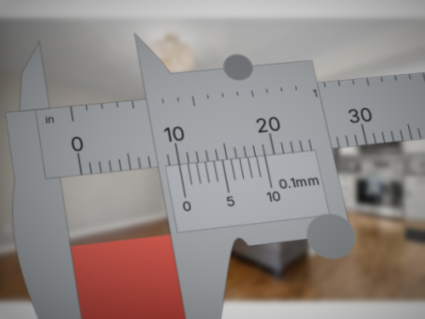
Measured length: 10.0 mm
